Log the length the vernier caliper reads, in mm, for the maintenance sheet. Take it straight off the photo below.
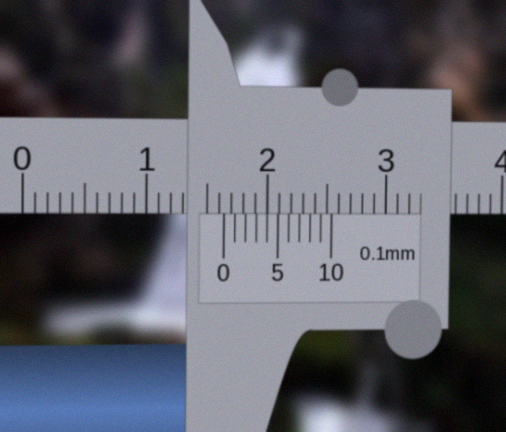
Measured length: 16.4 mm
